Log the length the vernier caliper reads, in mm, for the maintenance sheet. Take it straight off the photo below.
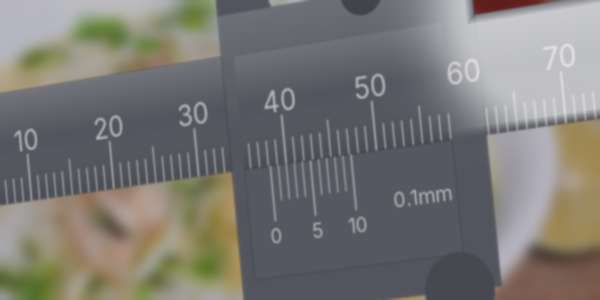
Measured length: 38.2 mm
